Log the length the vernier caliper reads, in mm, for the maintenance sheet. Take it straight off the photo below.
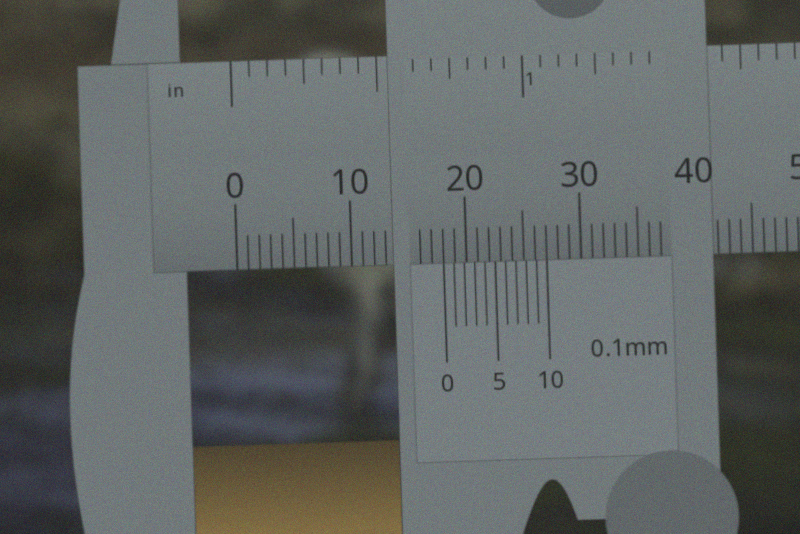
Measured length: 18.0 mm
